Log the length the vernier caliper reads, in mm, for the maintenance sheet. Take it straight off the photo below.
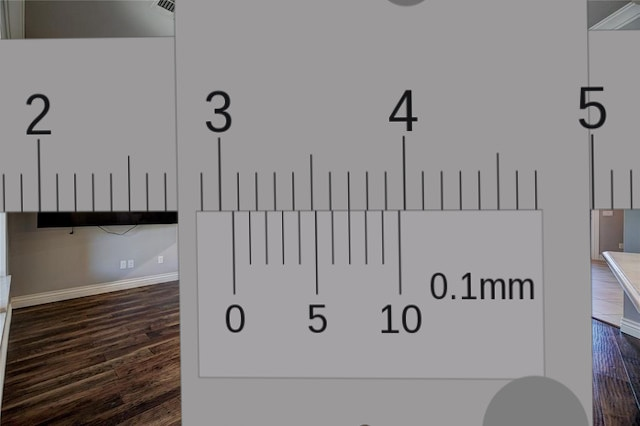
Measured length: 30.7 mm
